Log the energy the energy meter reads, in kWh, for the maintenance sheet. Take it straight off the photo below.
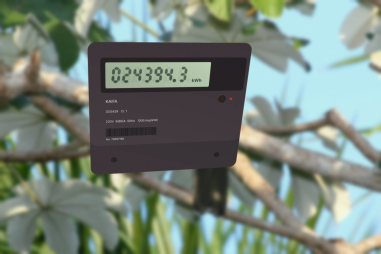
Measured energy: 24394.3 kWh
